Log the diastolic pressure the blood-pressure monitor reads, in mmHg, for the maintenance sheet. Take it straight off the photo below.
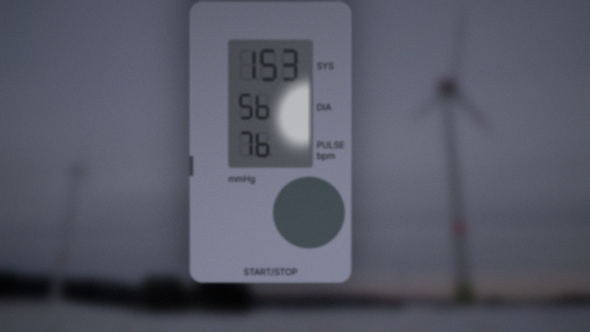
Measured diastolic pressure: 56 mmHg
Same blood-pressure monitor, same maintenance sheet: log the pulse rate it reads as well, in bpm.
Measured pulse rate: 76 bpm
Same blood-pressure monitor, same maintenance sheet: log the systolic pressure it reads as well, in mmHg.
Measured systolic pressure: 153 mmHg
